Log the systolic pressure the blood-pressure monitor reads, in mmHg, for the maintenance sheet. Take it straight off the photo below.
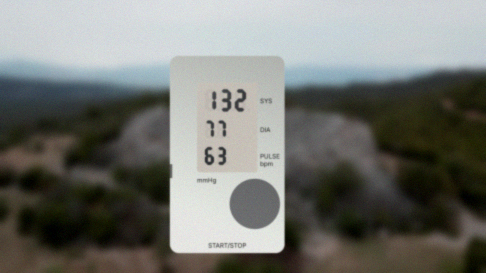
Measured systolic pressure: 132 mmHg
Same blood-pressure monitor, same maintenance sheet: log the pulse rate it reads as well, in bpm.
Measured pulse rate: 63 bpm
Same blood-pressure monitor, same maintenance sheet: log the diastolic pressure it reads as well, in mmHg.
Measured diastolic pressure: 77 mmHg
